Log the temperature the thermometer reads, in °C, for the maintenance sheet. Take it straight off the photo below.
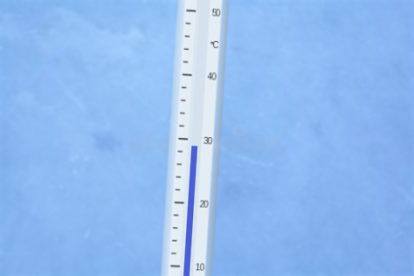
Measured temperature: 29 °C
